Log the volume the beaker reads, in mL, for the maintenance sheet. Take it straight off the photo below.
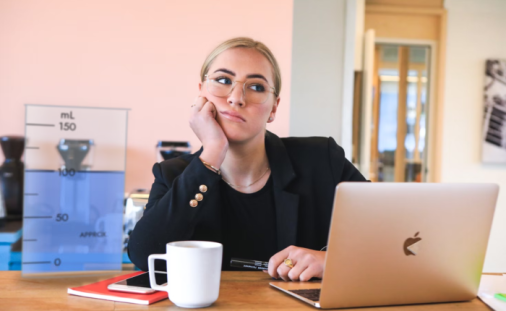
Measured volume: 100 mL
